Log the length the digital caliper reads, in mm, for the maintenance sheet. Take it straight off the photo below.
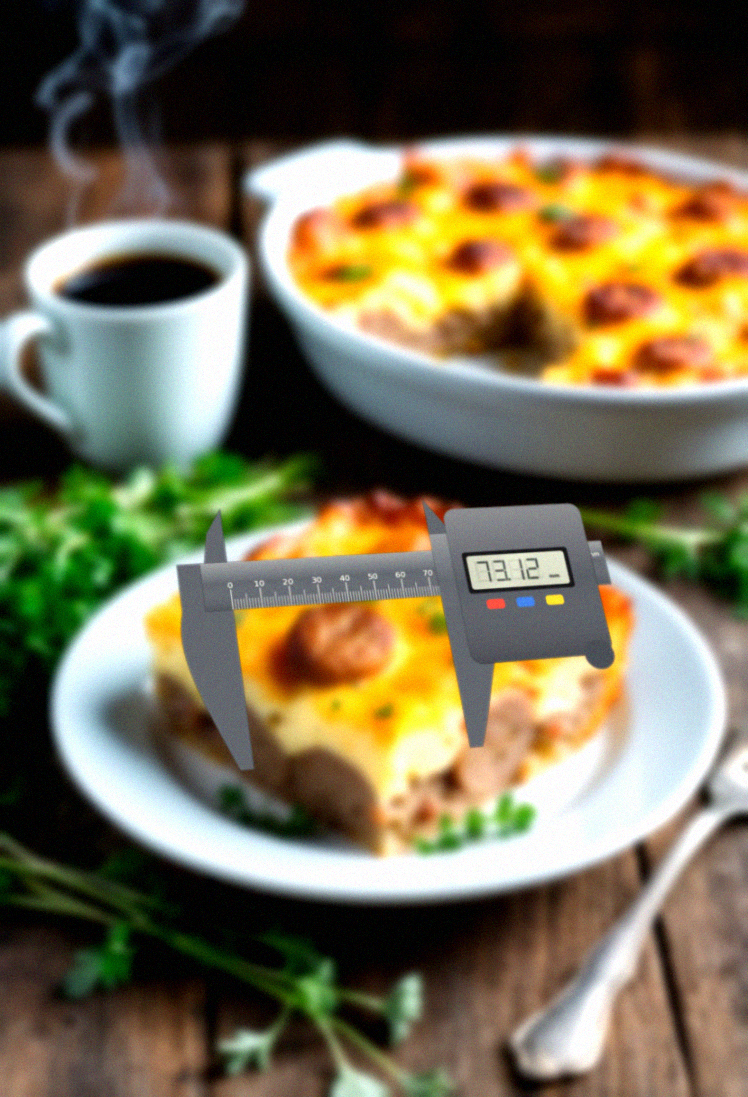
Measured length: 73.12 mm
